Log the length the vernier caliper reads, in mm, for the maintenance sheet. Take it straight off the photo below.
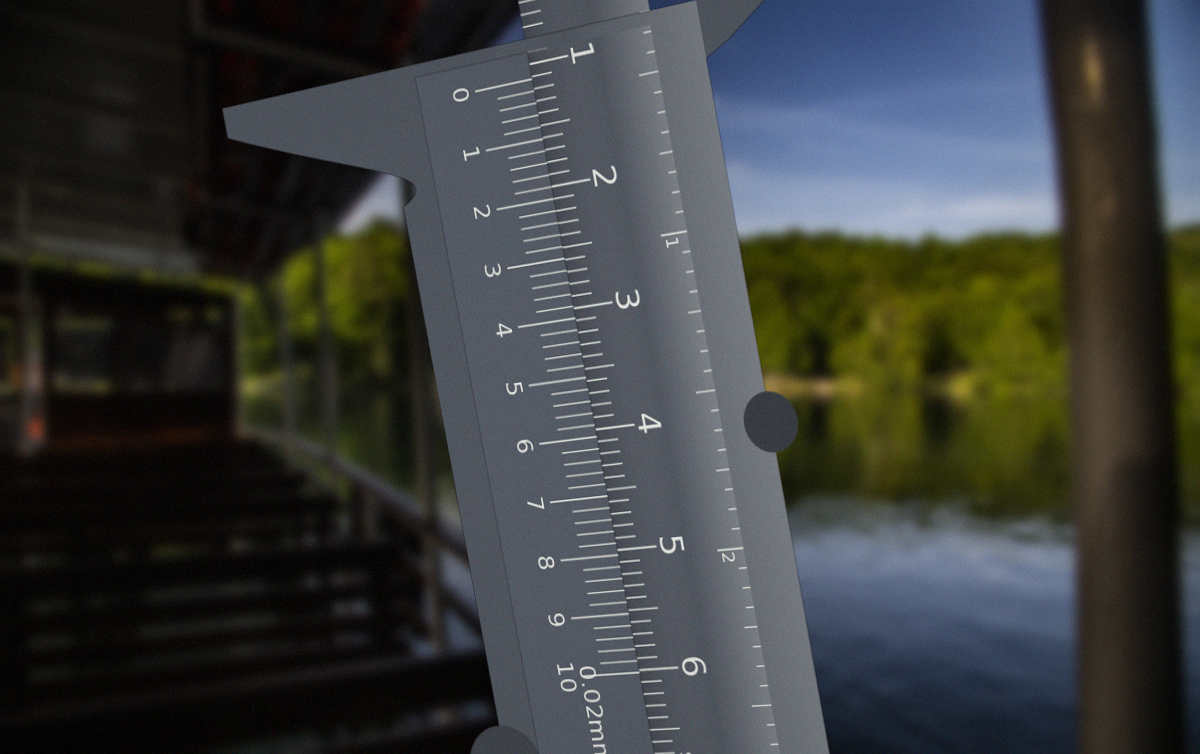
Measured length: 11.2 mm
